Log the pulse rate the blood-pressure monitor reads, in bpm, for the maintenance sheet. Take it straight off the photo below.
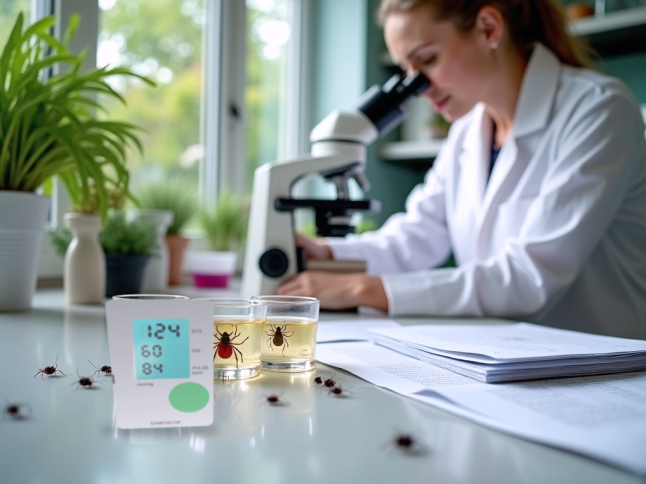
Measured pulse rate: 84 bpm
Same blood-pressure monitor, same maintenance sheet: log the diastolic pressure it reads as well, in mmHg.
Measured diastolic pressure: 60 mmHg
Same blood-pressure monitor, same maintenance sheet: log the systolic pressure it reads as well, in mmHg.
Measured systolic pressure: 124 mmHg
